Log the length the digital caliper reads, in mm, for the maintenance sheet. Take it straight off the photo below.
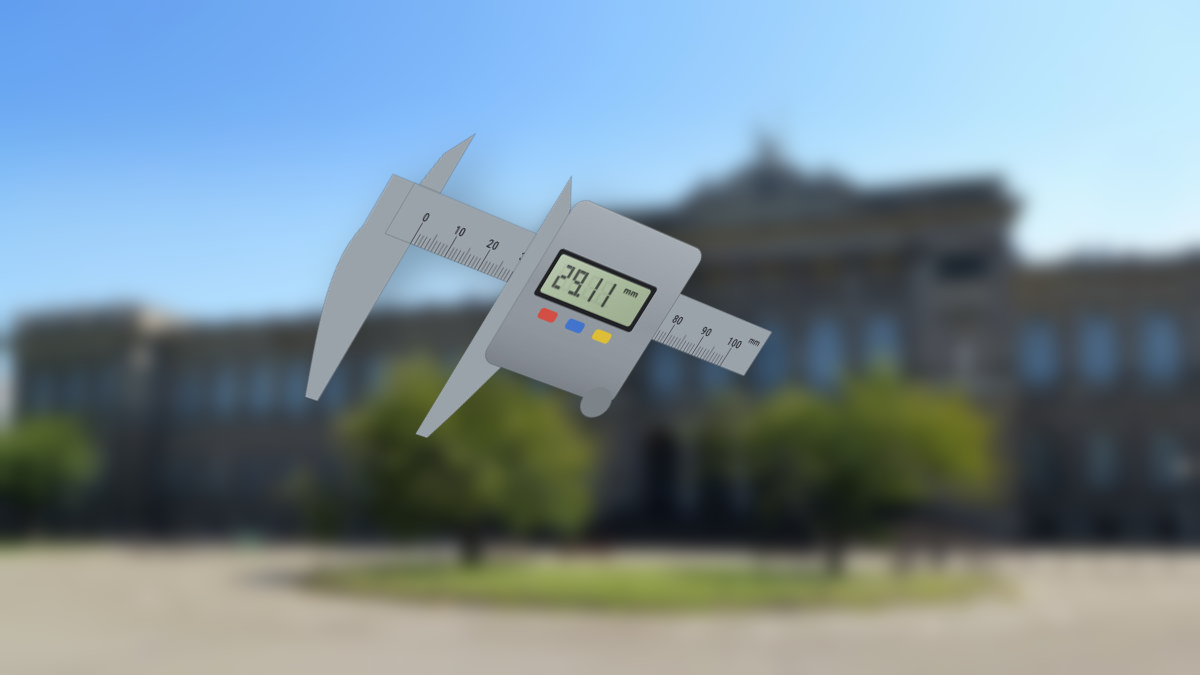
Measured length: 29.11 mm
